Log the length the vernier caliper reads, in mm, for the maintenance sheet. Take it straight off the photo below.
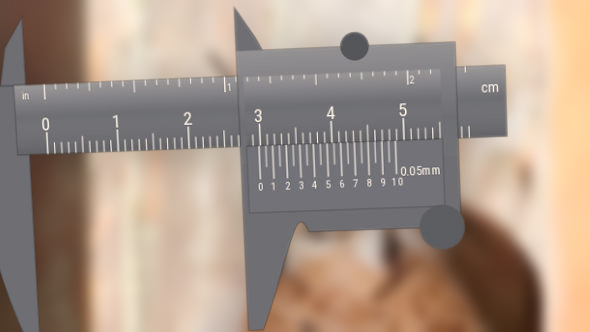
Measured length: 29.8 mm
